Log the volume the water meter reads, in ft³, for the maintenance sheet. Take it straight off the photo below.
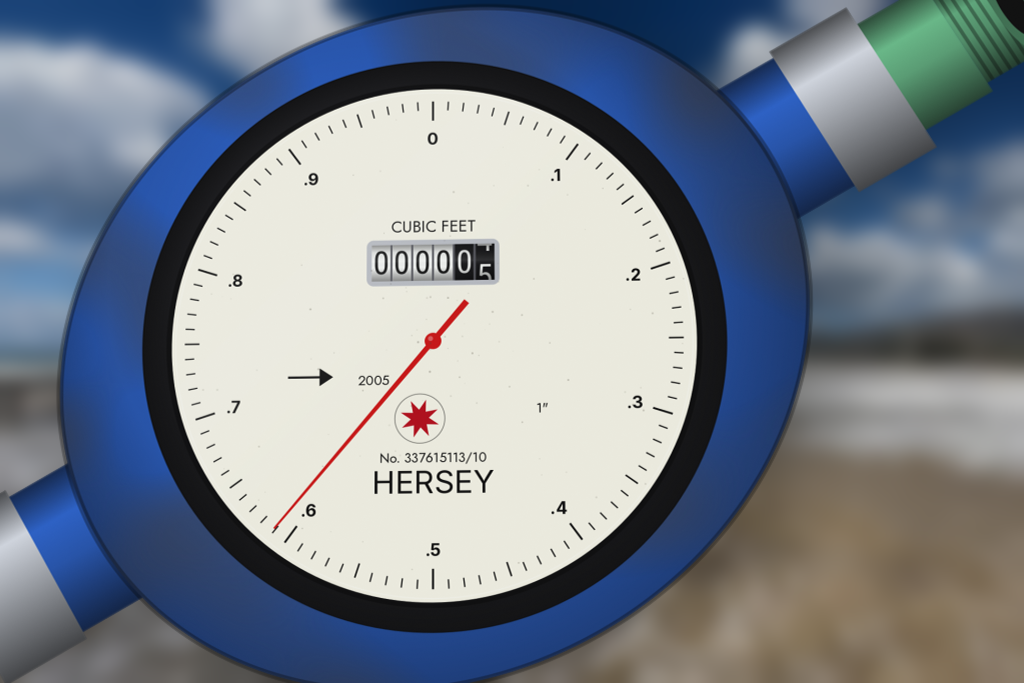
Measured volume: 4.61 ft³
